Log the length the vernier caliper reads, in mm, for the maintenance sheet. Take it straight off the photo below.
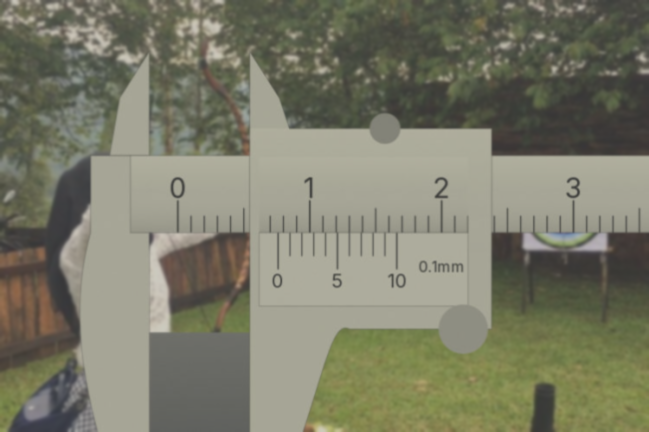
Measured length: 7.6 mm
